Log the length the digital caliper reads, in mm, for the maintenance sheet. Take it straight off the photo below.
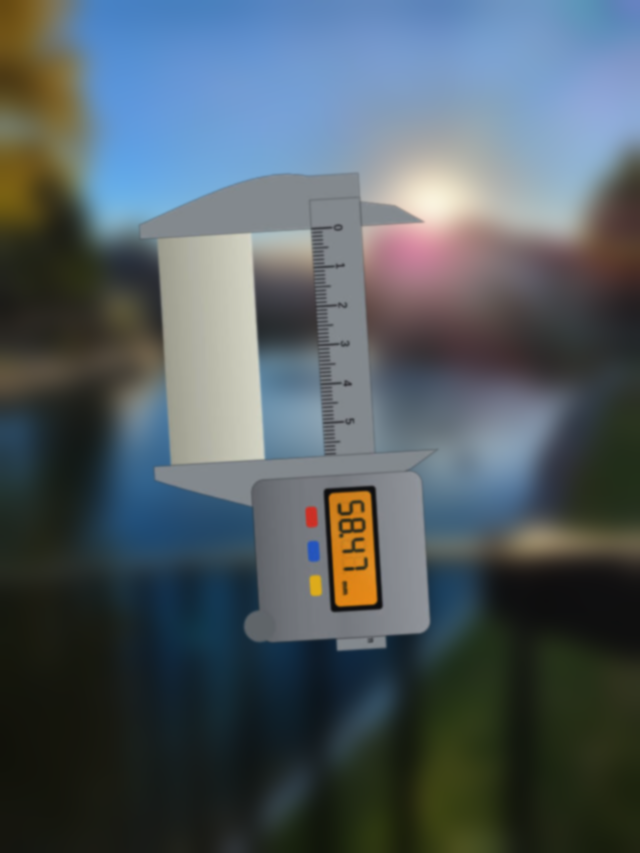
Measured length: 58.47 mm
